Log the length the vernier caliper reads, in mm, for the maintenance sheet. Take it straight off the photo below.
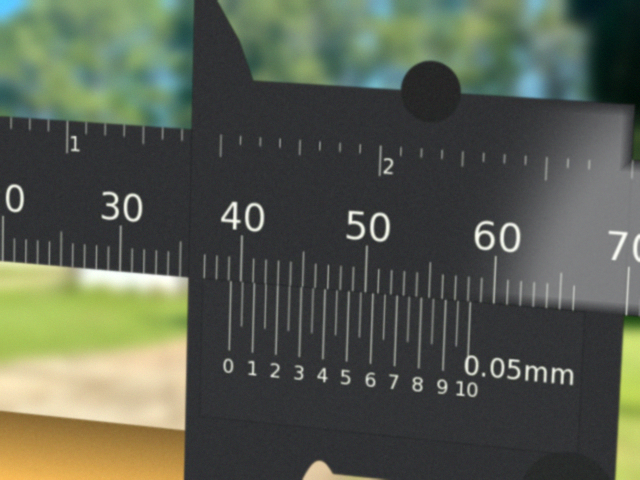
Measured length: 39.2 mm
